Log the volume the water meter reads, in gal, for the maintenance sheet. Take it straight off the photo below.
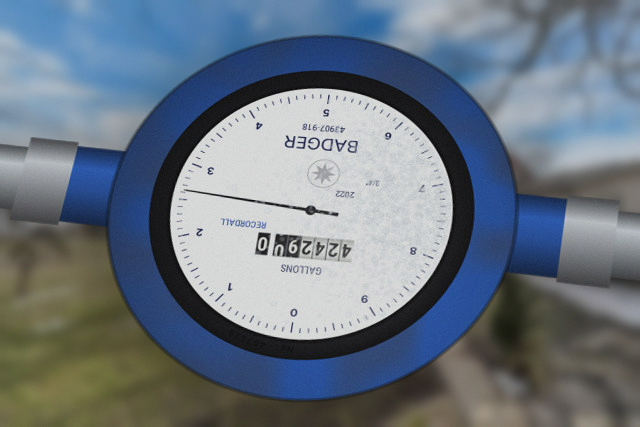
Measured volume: 4242902.6 gal
